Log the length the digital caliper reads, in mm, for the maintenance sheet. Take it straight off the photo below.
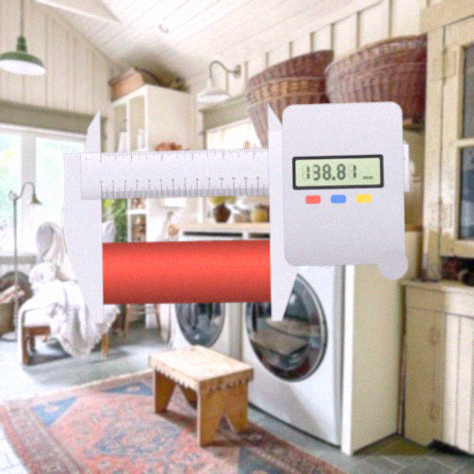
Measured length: 138.81 mm
